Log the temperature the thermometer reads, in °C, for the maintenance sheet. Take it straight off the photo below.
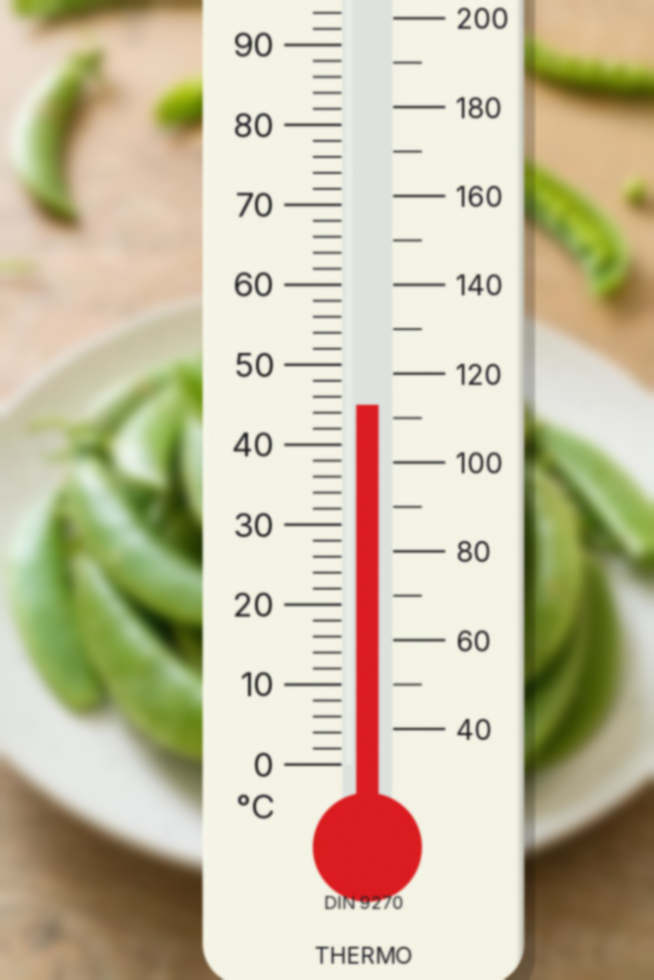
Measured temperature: 45 °C
